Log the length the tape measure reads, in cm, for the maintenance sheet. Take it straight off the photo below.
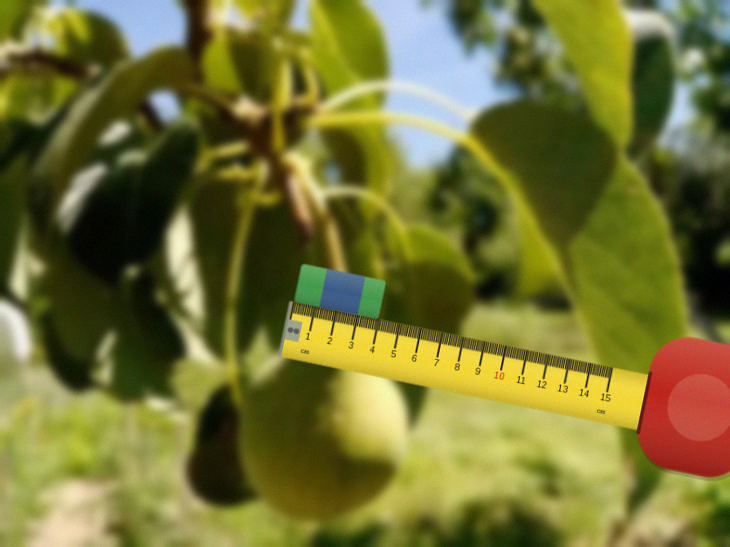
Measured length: 4 cm
